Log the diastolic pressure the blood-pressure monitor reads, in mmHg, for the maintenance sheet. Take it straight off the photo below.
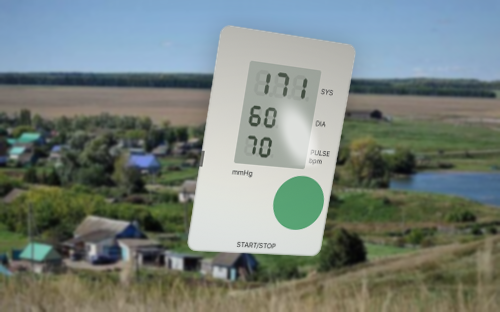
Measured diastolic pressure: 60 mmHg
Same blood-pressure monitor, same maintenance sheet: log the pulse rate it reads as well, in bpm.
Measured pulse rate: 70 bpm
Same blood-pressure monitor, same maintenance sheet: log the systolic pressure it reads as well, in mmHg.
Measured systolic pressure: 171 mmHg
